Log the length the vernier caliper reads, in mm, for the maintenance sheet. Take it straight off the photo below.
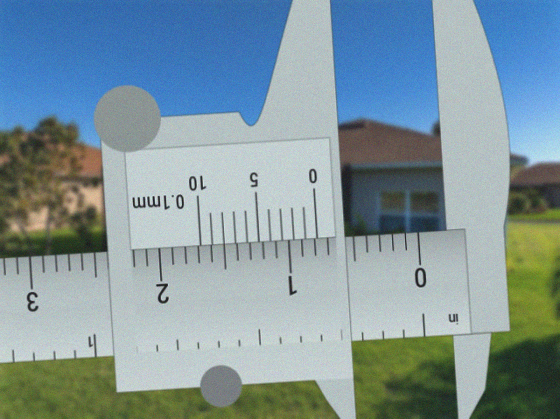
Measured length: 7.8 mm
